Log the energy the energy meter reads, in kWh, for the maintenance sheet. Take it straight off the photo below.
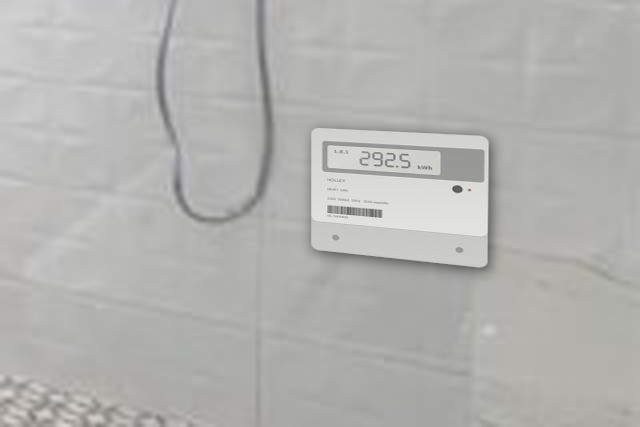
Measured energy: 292.5 kWh
